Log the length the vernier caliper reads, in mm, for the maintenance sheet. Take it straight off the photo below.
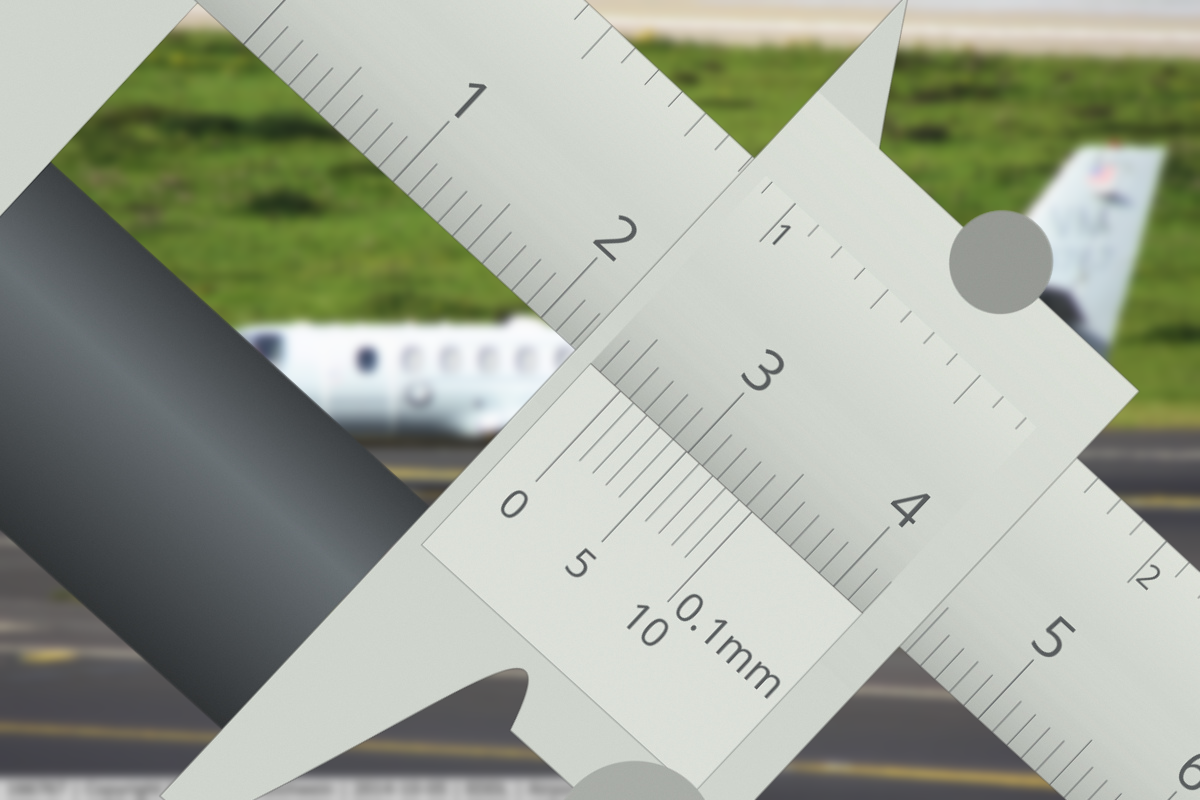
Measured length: 25.4 mm
